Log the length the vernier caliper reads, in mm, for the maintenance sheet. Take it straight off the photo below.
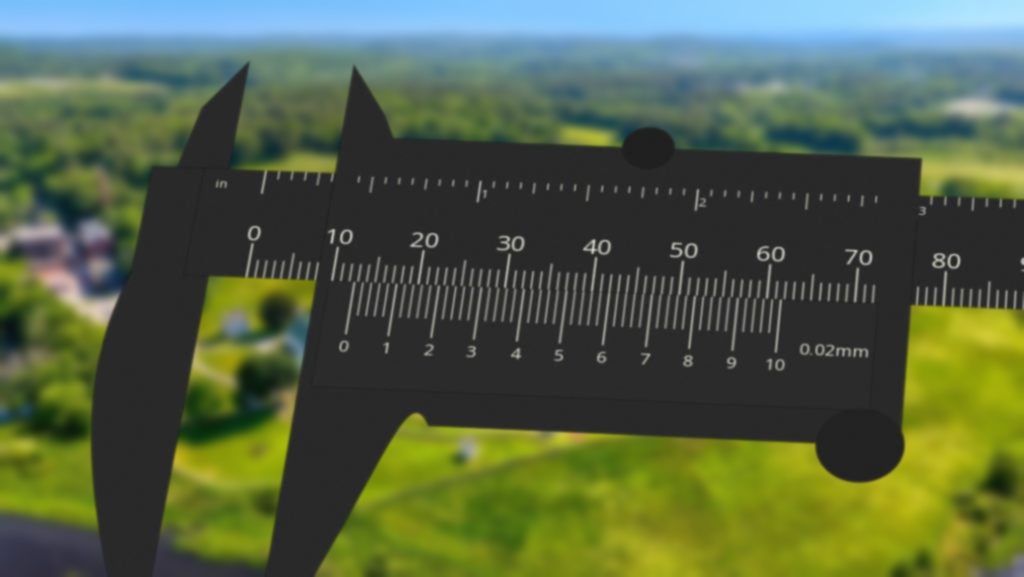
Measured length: 12.6 mm
